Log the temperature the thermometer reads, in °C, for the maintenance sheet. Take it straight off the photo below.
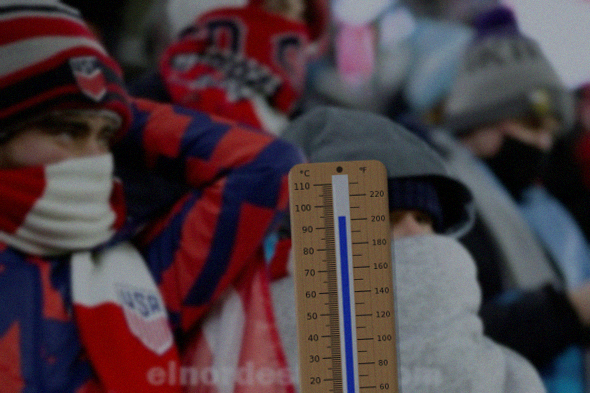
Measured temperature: 95 °C
